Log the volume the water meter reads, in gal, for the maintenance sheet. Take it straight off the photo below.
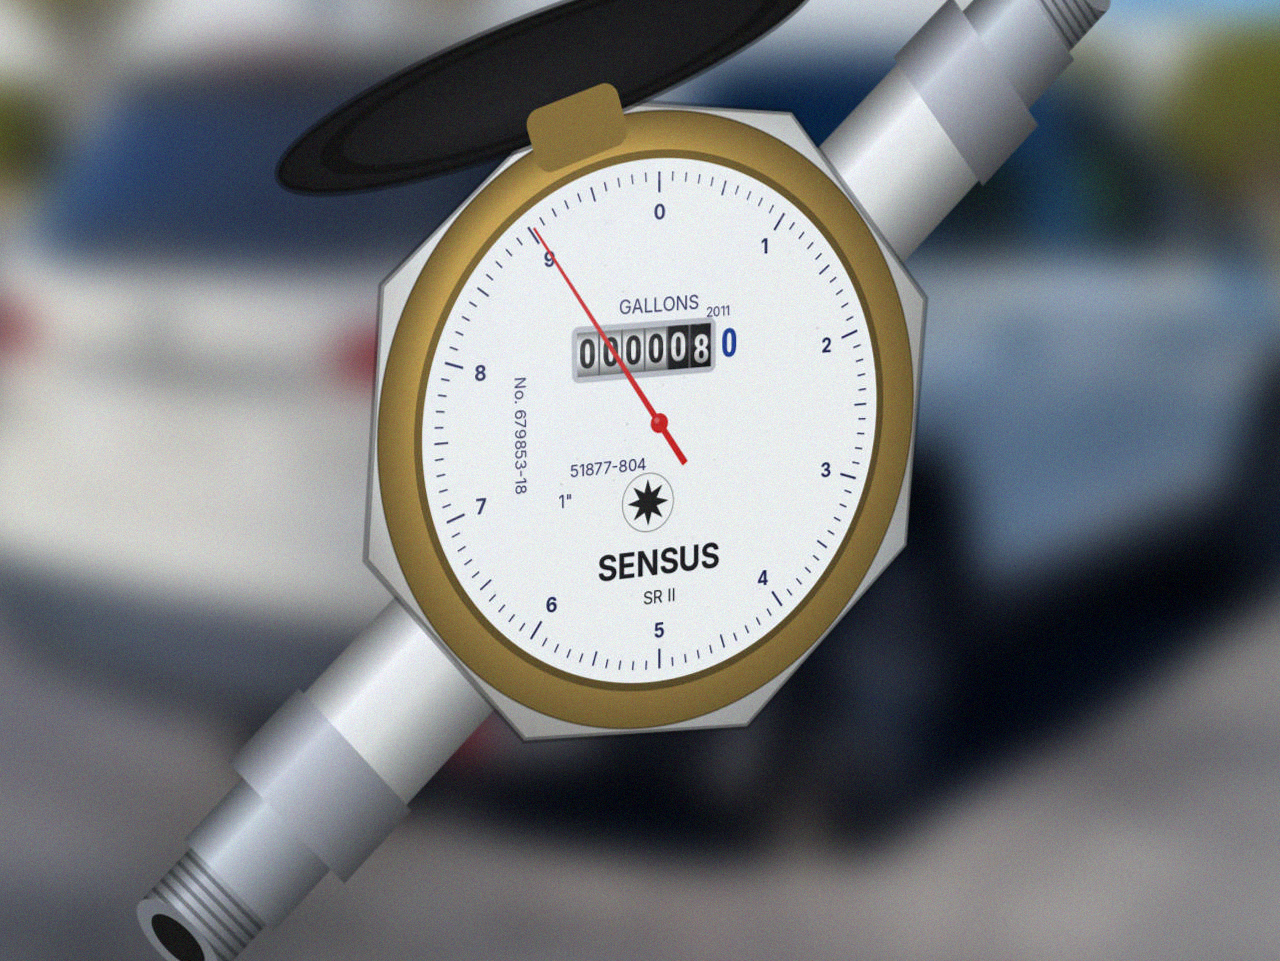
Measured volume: 79.0 gal
